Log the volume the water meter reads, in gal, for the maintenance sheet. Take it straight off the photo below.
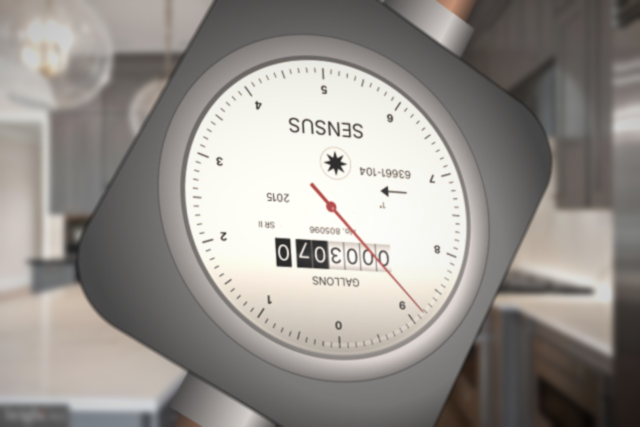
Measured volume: 3068.8 gal
